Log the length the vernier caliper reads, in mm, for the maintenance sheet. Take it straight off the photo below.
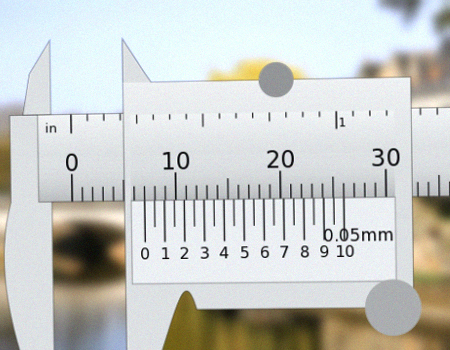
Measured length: 7.0 mm
